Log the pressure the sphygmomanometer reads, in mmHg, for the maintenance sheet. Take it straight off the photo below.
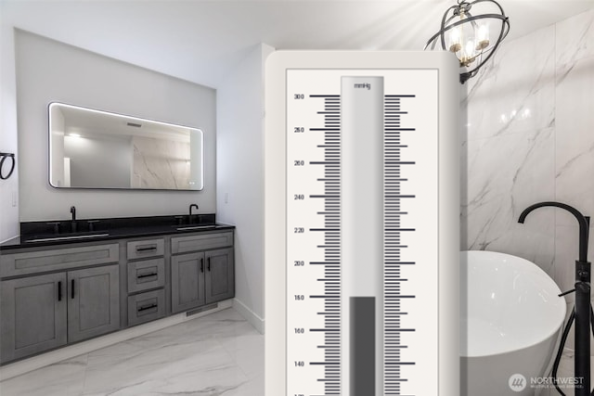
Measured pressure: 180 mmHg
